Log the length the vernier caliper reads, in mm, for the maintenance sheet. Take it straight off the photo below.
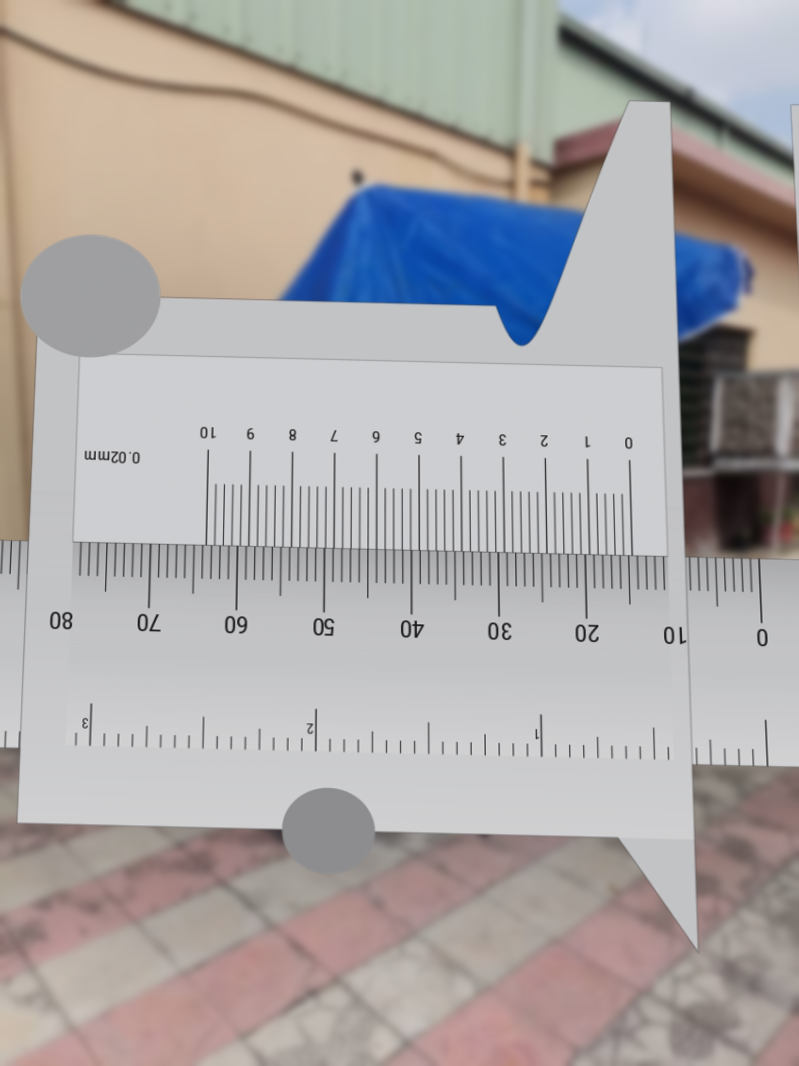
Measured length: 14.6 mm
